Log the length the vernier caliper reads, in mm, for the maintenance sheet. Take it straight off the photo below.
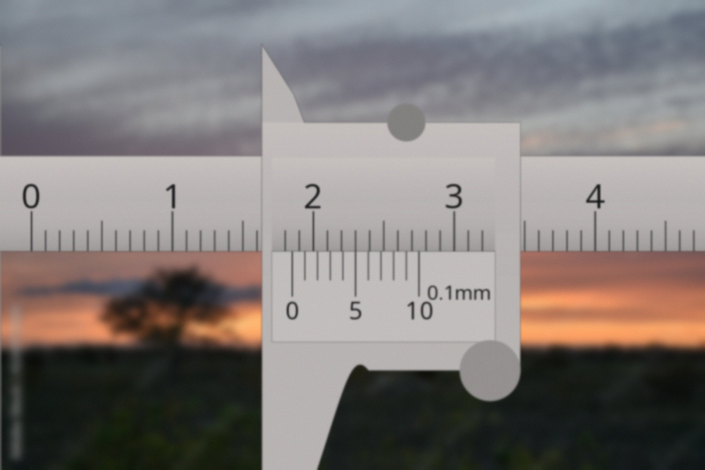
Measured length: 18.5 mm
